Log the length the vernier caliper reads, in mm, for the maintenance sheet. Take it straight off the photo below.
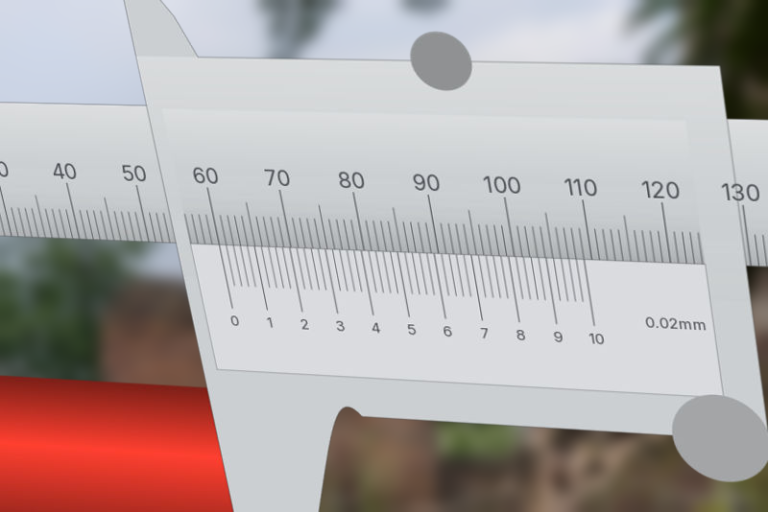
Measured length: 60.0 mm
